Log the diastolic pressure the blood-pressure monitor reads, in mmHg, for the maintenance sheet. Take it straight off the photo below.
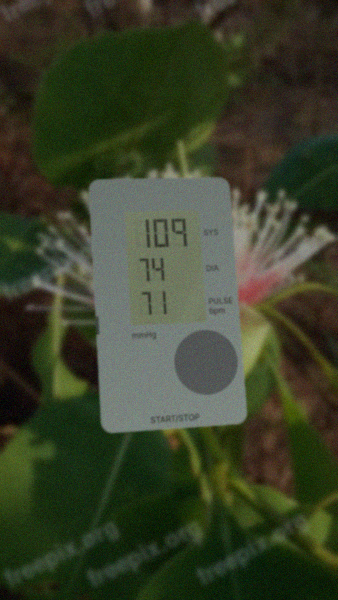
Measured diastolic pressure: 74 mmHg
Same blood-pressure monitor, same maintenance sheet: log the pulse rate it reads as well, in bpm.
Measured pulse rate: 71 bpm
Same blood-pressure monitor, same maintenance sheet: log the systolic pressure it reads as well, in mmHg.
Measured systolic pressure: 109 mmHg
